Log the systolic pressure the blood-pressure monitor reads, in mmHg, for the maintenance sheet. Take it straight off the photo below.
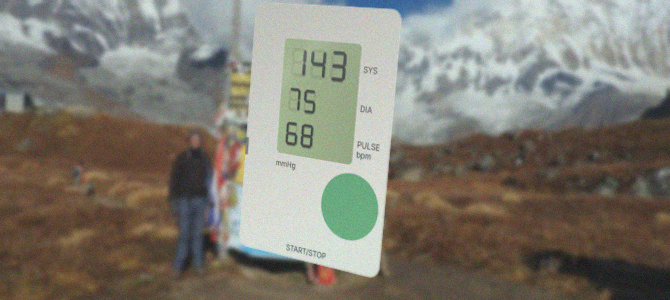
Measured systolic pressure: 143 mmHg
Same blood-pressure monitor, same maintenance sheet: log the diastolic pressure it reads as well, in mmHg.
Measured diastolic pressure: 75 mmHg
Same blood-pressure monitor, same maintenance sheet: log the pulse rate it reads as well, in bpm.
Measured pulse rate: 68 bpm
